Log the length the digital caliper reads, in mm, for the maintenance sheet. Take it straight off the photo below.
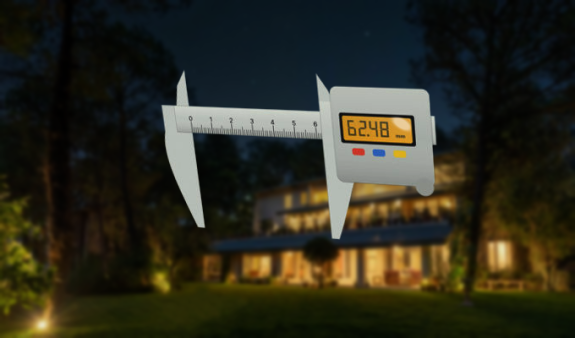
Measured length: 62.48 mm
